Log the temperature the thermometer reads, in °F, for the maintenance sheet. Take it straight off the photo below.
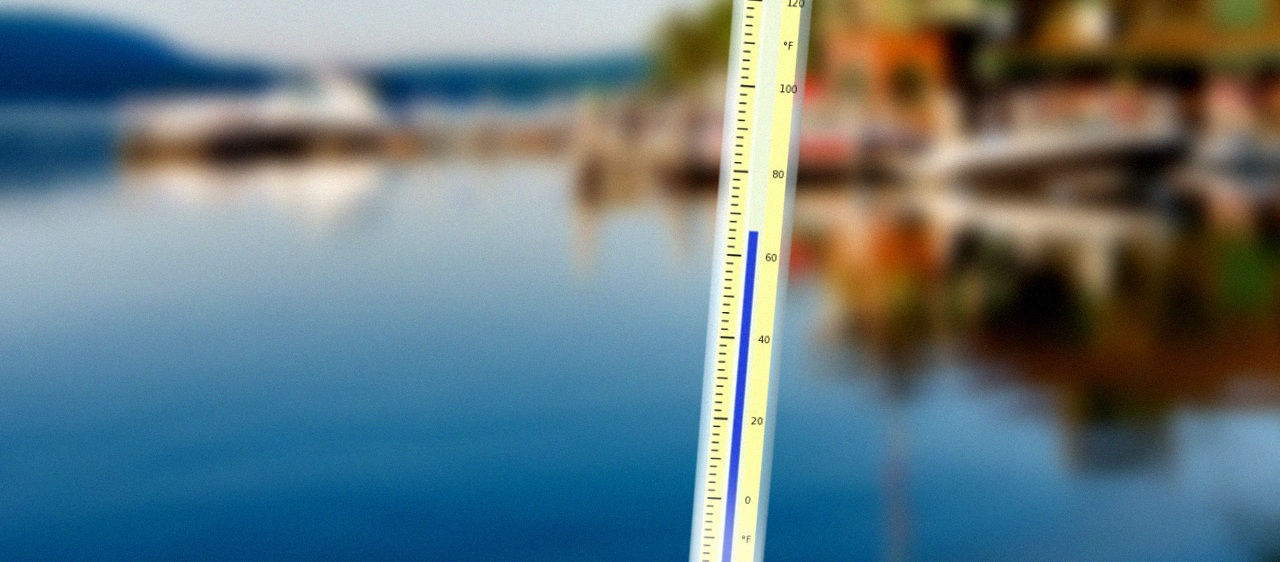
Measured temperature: 66 °F
